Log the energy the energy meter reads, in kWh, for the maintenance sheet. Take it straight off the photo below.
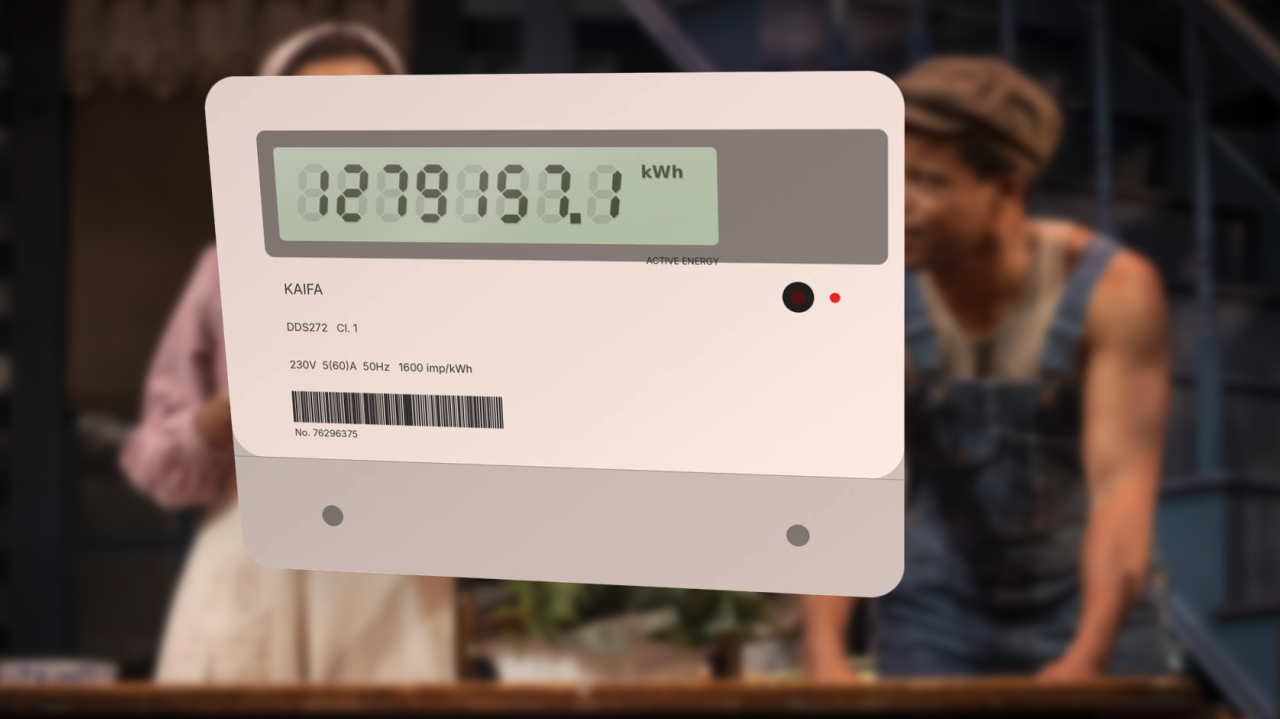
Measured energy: 1279157.1 kWh
